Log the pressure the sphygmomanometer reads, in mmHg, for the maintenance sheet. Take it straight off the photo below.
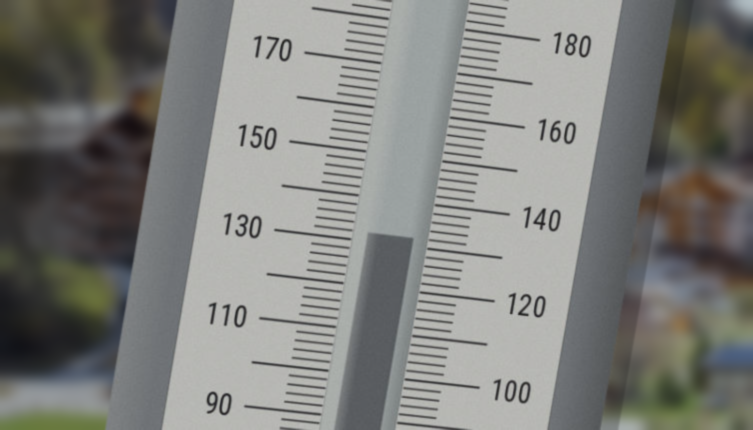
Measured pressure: 132 mmHg
